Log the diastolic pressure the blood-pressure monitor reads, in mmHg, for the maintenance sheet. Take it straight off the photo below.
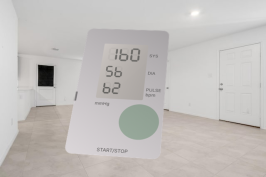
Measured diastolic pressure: 56 mmHg
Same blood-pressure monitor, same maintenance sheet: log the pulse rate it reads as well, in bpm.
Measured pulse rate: 62 bpm
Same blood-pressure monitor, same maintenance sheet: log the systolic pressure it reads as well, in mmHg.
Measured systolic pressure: 160 mmHg
